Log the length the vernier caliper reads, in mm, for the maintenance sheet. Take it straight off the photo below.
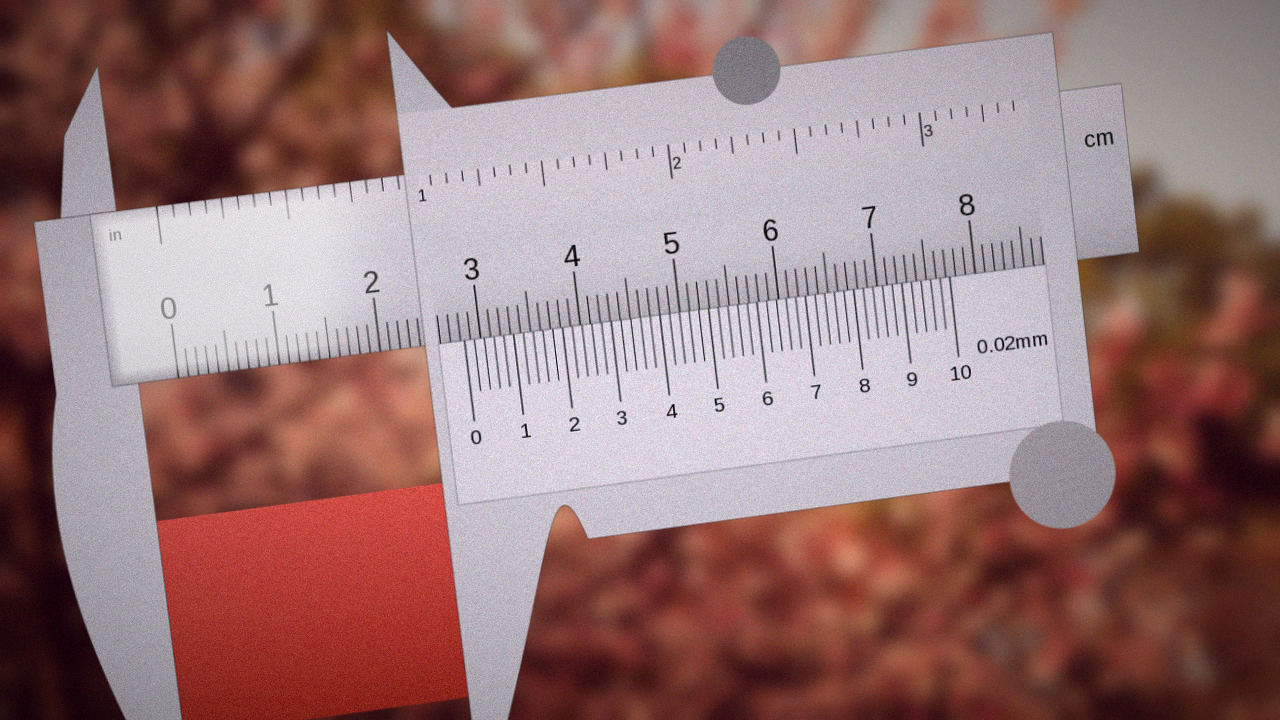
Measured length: 28.4 mm
